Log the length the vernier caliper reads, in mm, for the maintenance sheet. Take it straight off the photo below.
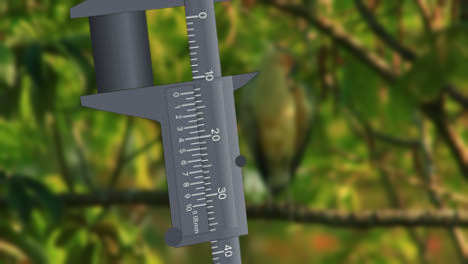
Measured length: 12.4 mm
